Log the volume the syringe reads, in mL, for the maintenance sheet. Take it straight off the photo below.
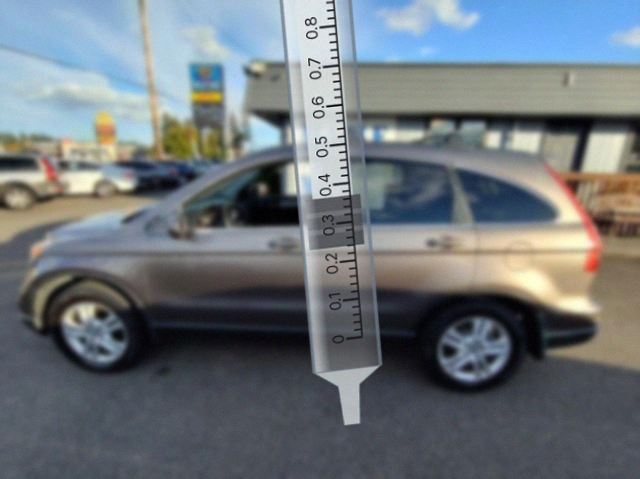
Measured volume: 0.24 mL
